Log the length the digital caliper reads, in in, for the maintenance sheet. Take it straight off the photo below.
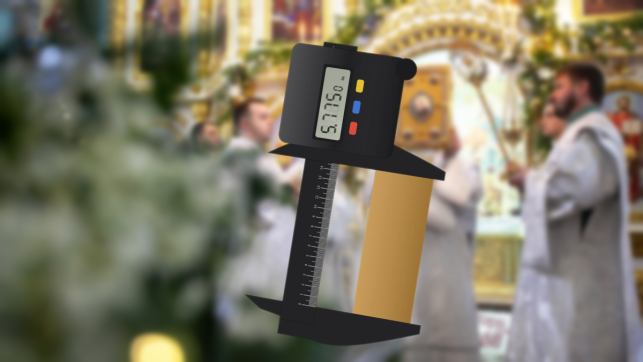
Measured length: 5.7750 in
